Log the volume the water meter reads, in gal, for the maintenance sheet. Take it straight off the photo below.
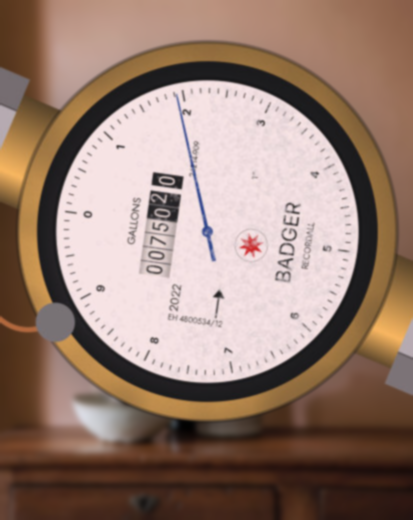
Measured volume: 75021.9 gal
